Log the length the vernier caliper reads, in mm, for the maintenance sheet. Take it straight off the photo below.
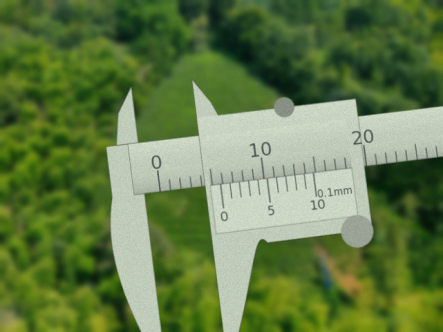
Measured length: 5.8 mm
